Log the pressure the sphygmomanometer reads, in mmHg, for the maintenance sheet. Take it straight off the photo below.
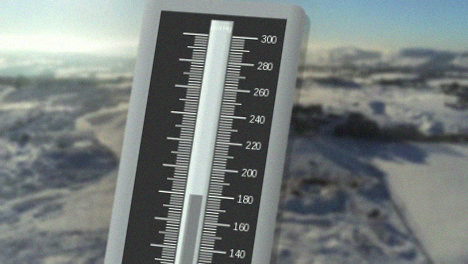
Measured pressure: 180 mmHg
